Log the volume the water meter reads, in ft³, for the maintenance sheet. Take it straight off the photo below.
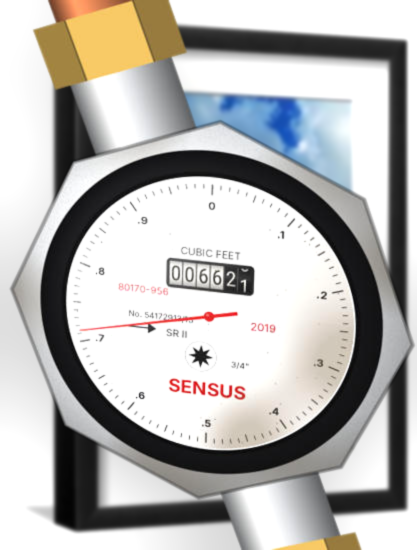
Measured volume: 6620.71 ft³
